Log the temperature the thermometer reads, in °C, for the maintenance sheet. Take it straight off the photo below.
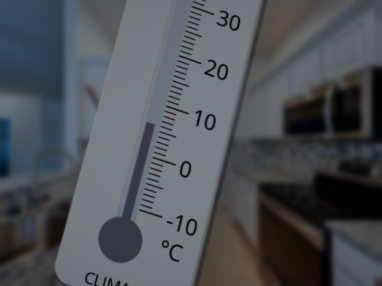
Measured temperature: 6 °C
